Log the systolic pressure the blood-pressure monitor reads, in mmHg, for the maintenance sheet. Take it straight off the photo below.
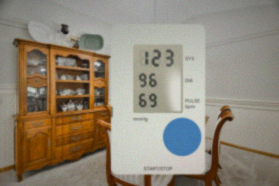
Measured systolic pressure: 123 mmHg
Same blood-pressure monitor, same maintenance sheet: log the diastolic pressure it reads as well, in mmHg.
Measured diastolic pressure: 96 mmHg
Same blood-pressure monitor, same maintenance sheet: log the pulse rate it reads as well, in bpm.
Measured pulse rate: 69 bpm
